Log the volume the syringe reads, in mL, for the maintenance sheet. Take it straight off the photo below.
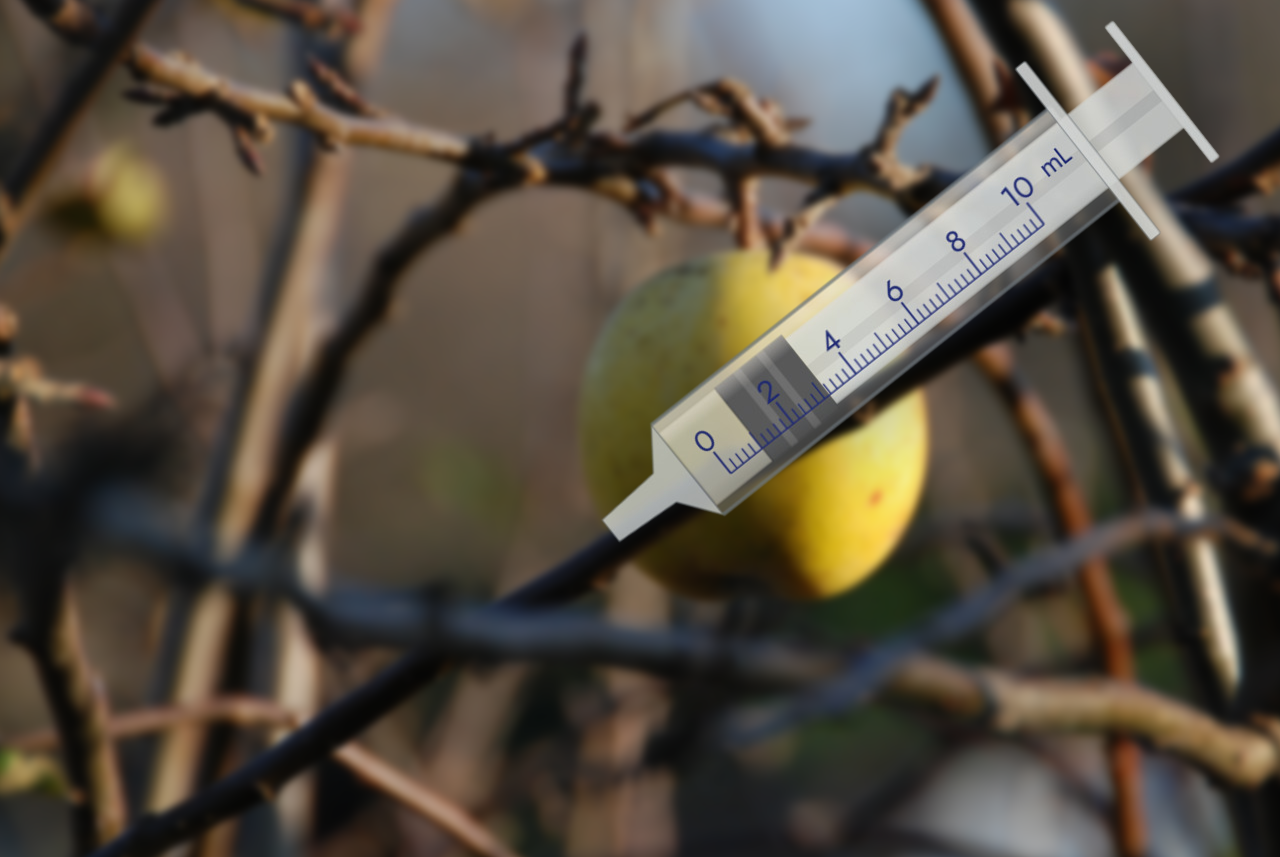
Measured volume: 1 mL
